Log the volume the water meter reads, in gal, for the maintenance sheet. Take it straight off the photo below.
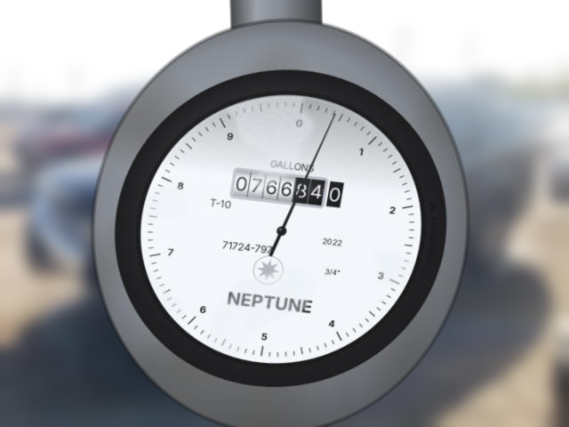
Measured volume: 766840.4 gal
